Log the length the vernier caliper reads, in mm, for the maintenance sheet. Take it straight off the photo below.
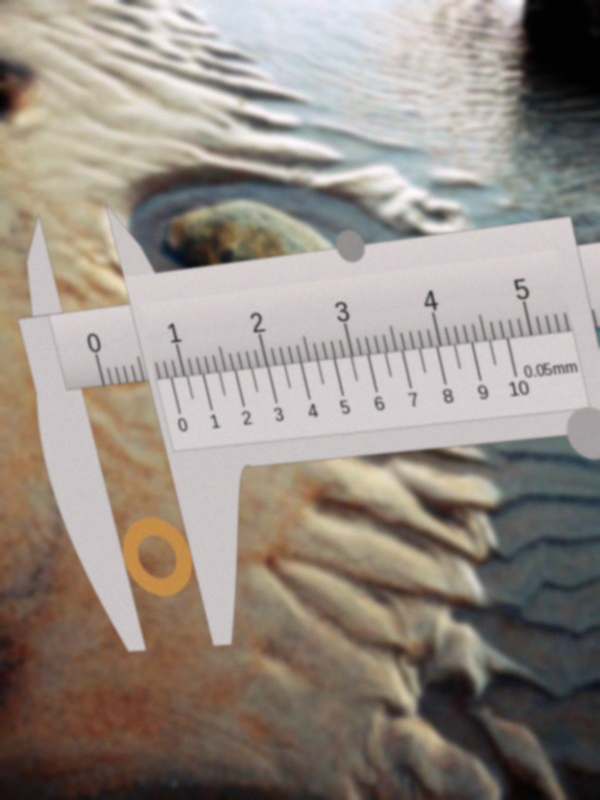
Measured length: 8.4 mm
